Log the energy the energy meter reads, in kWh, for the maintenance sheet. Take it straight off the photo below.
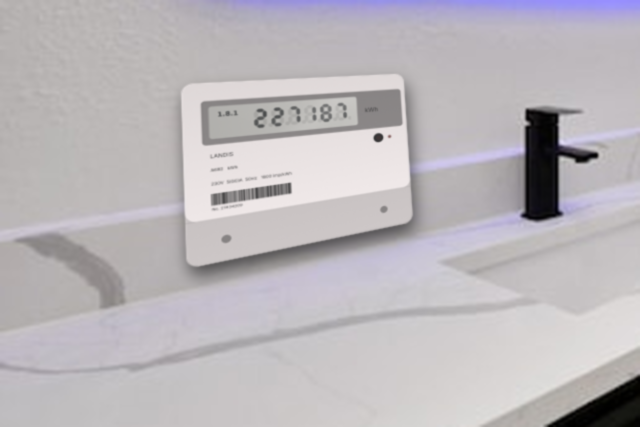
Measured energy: 227187 kWh
